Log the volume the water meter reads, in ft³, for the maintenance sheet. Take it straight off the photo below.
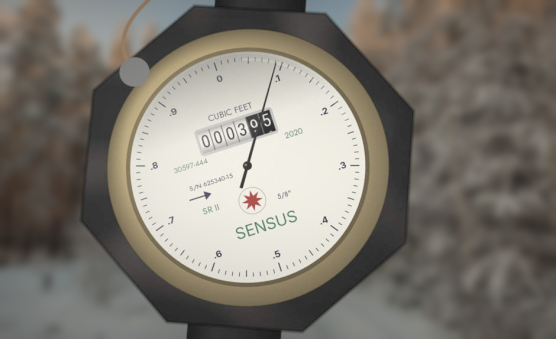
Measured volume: 395.09 ft³
